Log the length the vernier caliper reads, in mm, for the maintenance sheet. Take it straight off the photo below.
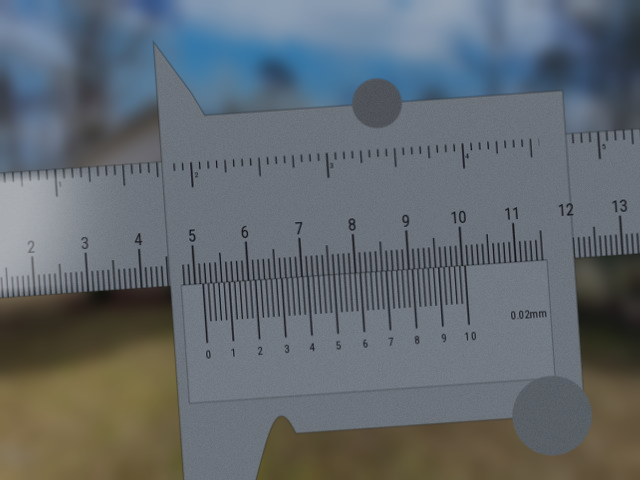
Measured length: 51.5 mm
